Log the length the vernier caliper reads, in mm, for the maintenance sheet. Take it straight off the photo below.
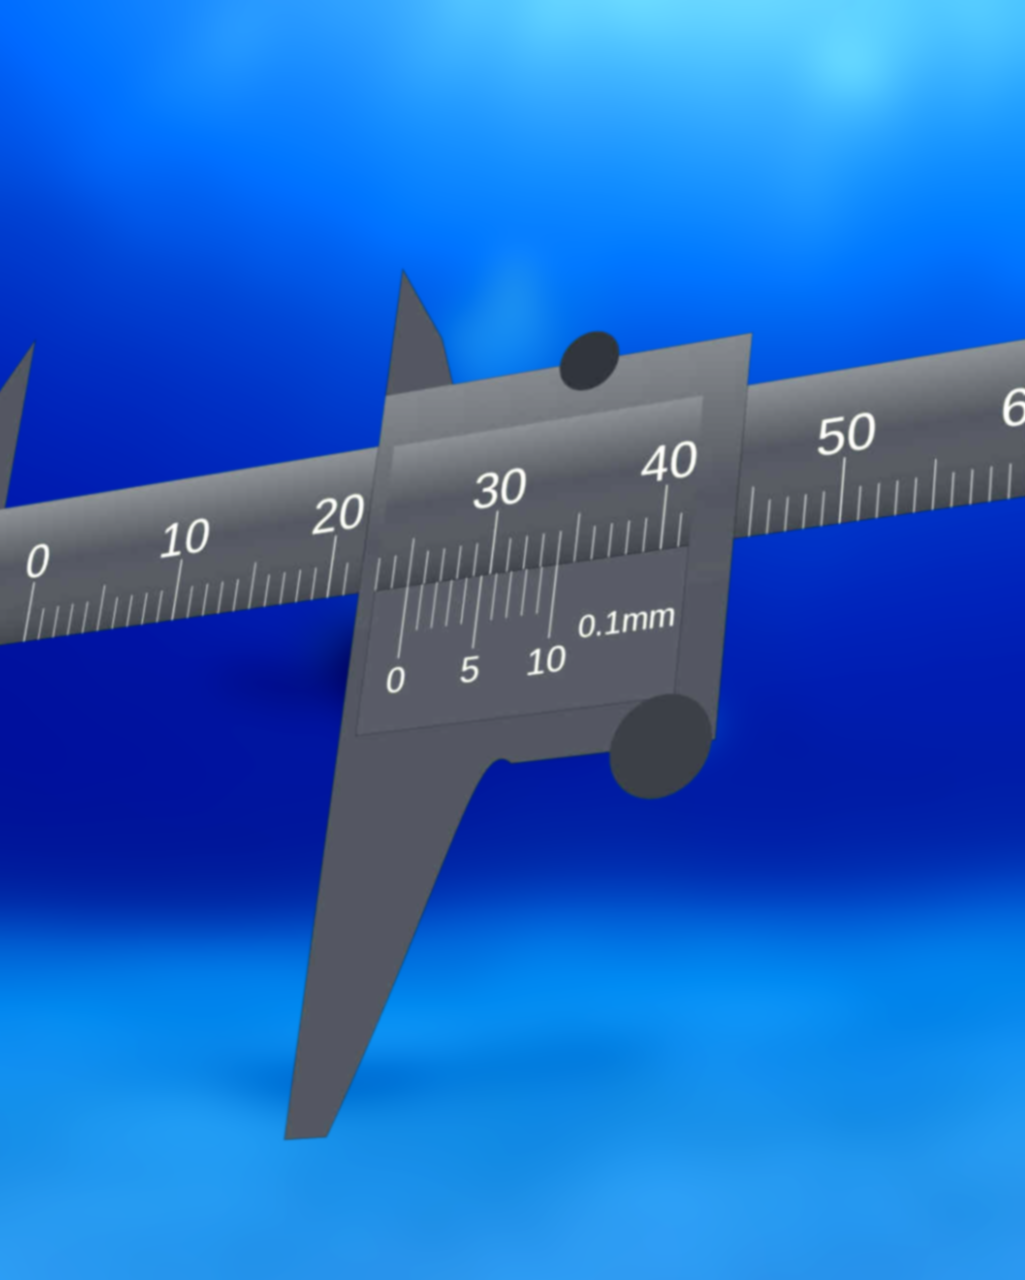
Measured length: 25.0 mm
